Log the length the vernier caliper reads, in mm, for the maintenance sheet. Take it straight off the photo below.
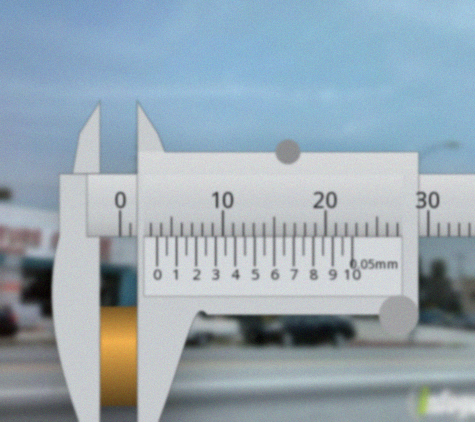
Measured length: 3.6 mm
